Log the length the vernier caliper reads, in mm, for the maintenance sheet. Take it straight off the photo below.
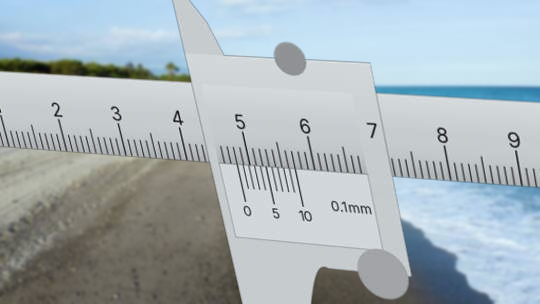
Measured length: 48.0 mm
